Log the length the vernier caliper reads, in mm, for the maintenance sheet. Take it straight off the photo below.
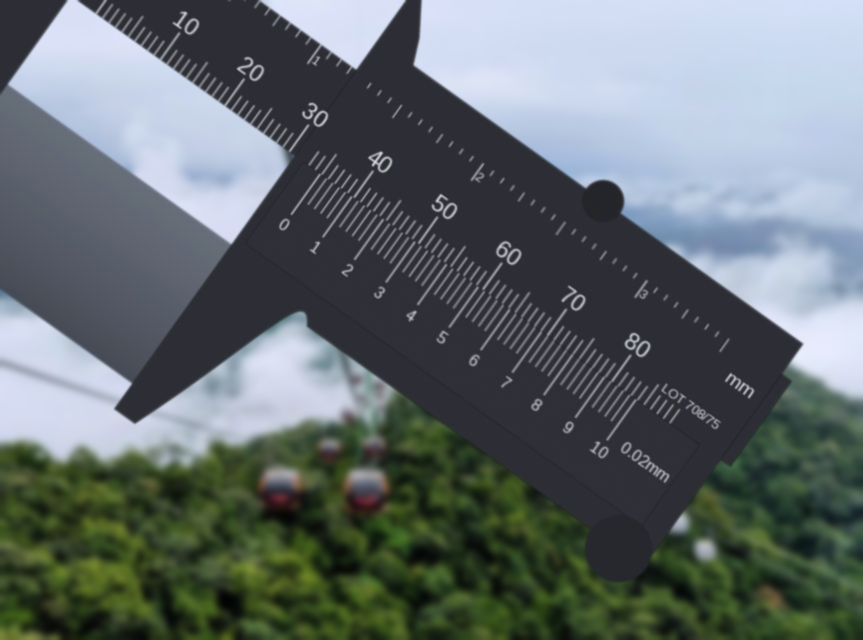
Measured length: 34.8 mm
